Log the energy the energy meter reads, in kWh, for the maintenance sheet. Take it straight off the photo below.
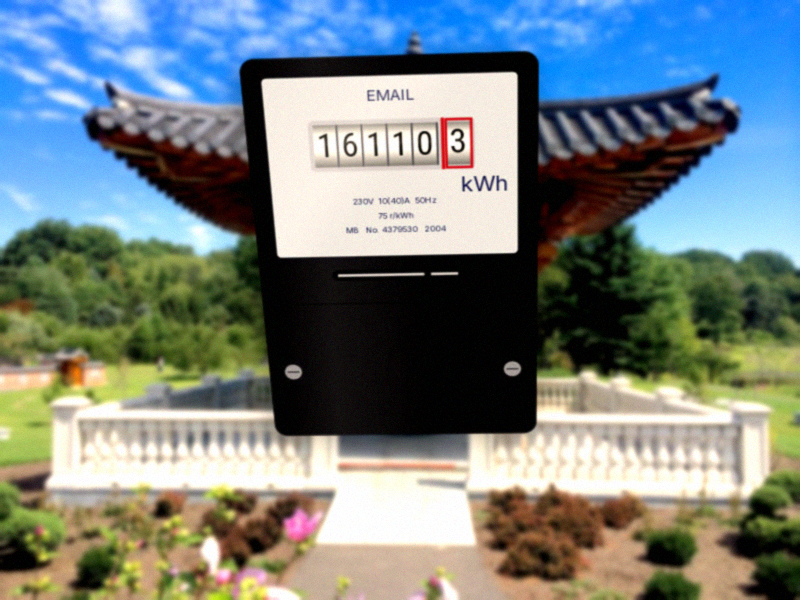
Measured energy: 16110.3 kWh
